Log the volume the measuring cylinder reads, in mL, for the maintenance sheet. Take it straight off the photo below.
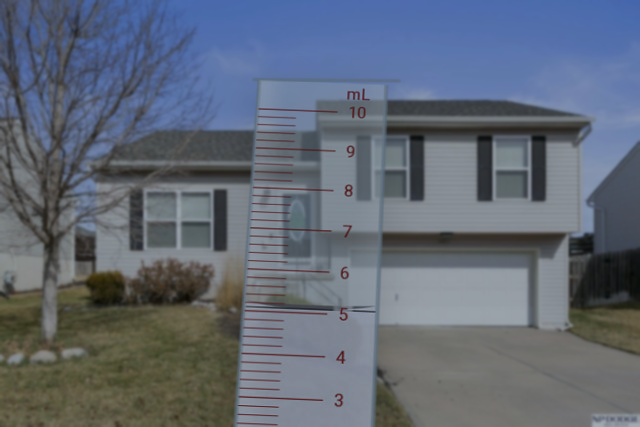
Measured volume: 5.1 mL
